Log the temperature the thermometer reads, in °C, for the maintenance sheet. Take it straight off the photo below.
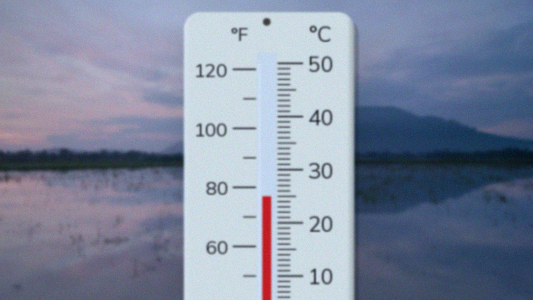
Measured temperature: 25 °C
